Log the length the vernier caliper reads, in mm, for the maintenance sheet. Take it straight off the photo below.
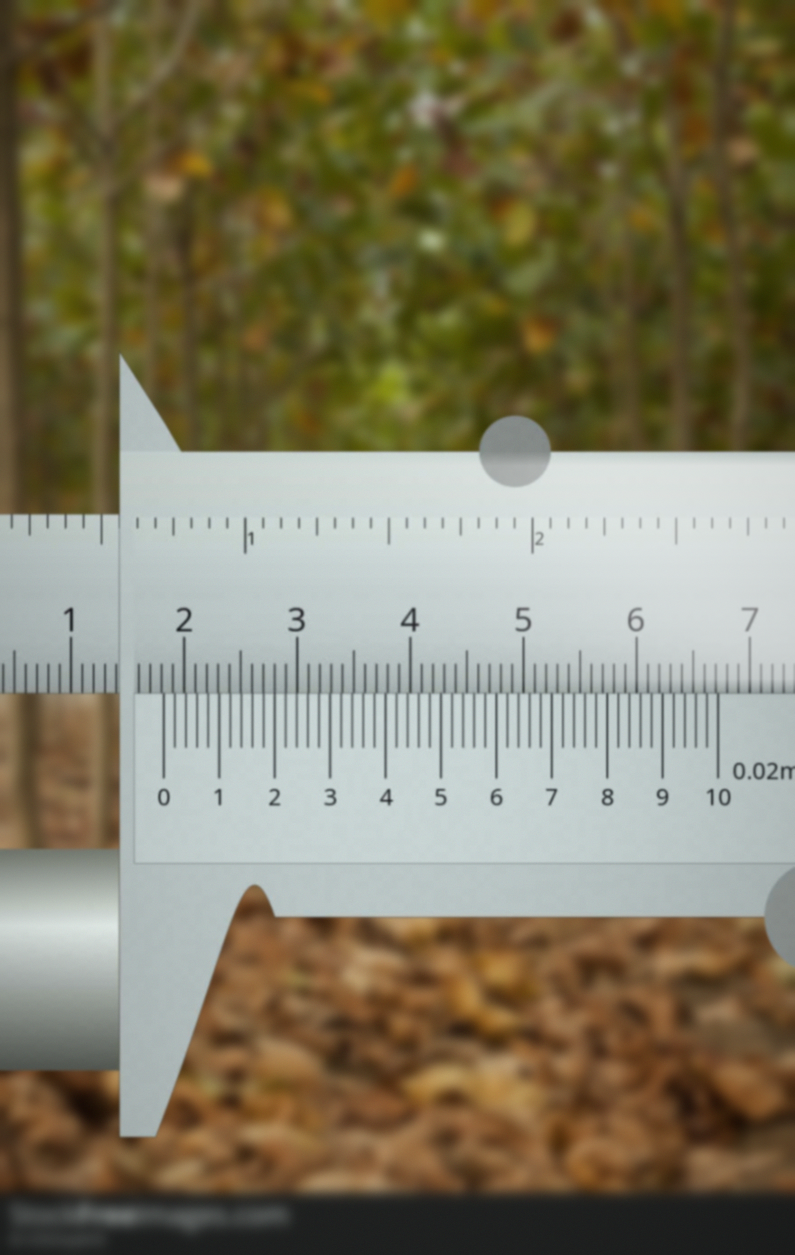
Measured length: 18.2 mm
